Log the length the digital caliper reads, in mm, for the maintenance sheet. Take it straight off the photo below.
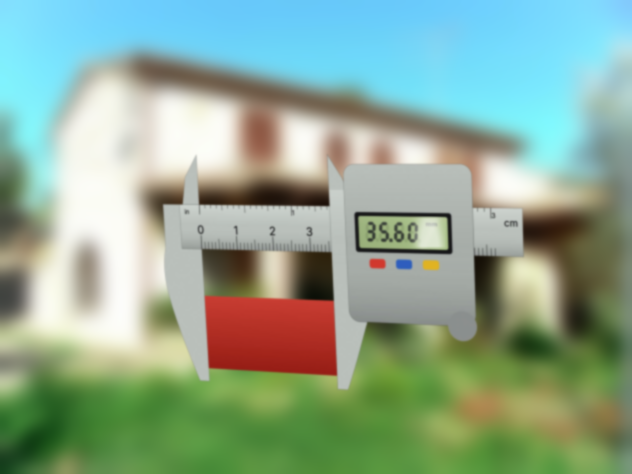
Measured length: 35.60 mm
